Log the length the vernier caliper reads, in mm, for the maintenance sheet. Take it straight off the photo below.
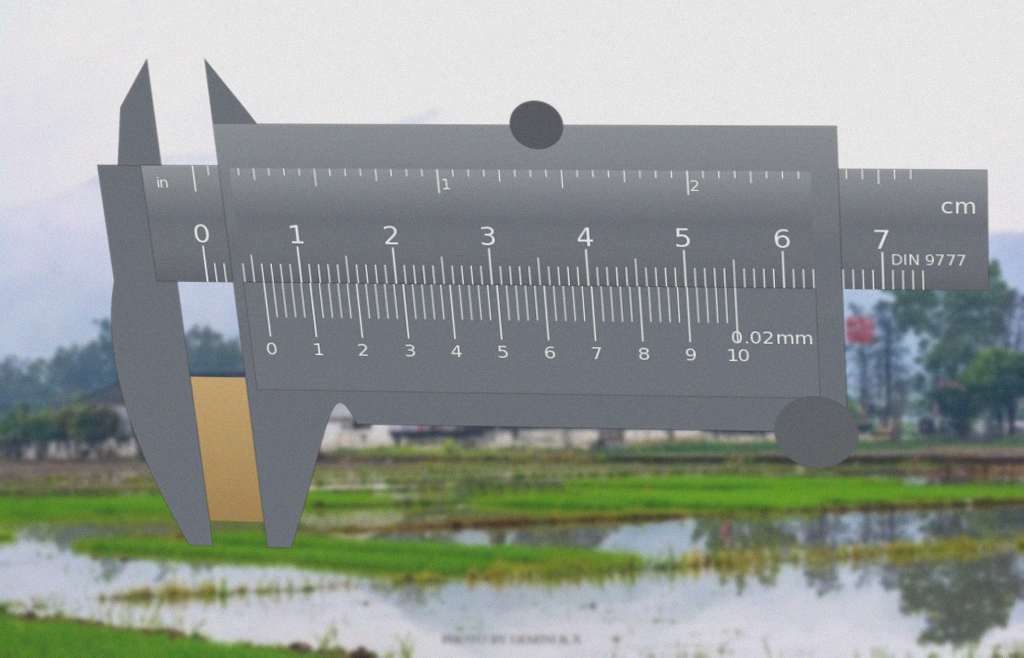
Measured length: 6.0 mm
